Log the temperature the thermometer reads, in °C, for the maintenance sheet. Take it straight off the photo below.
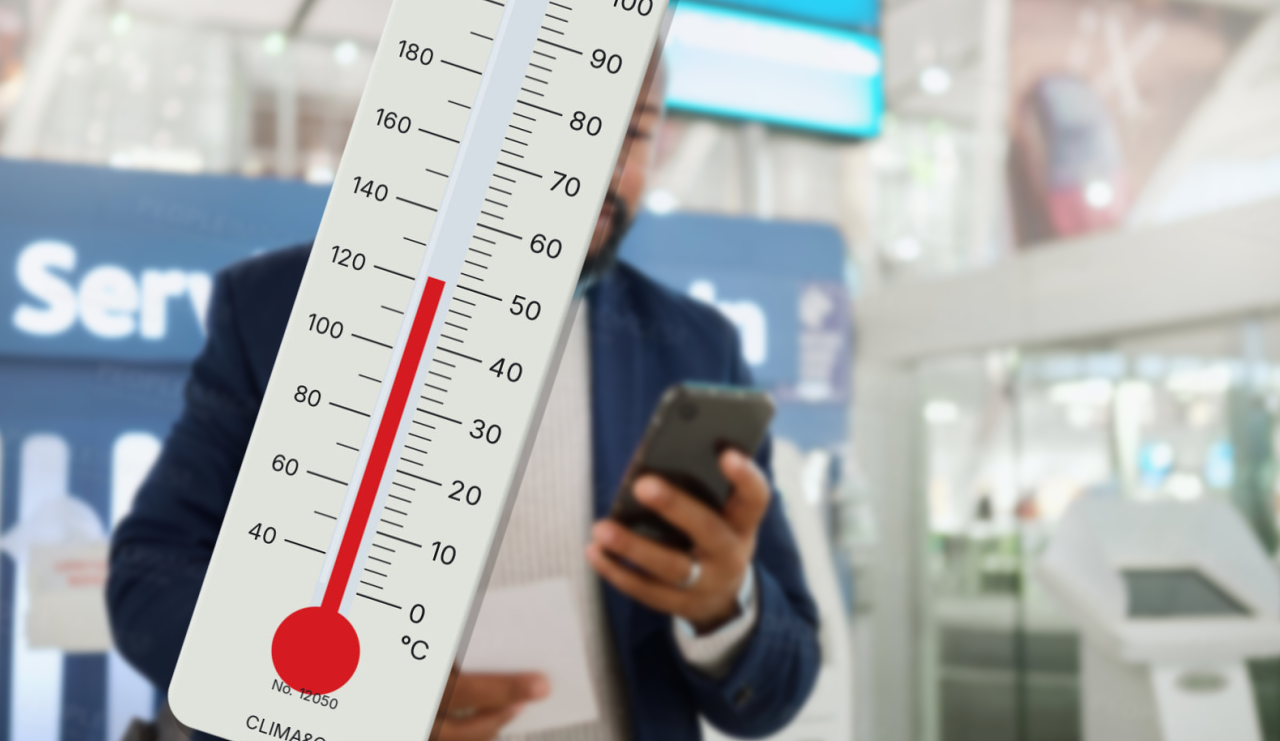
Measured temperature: 50 °C
